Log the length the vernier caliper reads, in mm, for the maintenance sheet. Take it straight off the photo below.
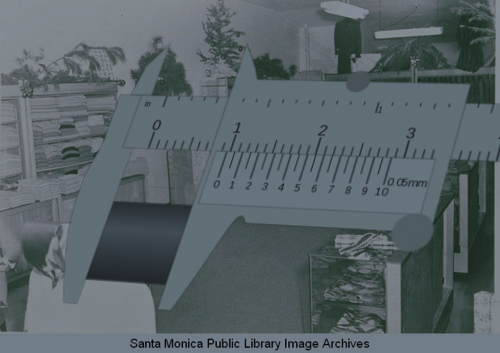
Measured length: 9.6 mm
